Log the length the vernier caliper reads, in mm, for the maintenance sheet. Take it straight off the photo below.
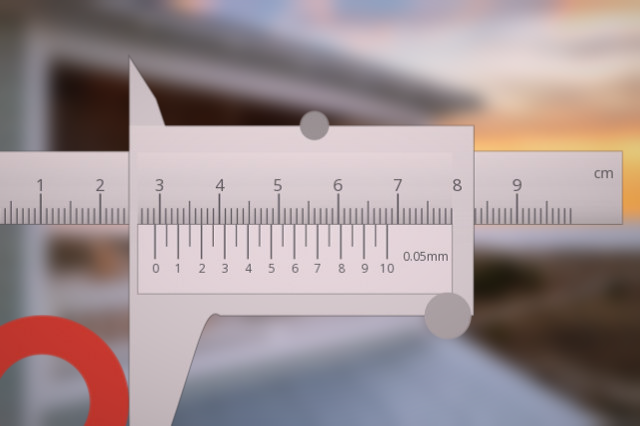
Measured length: 29.2 mm
